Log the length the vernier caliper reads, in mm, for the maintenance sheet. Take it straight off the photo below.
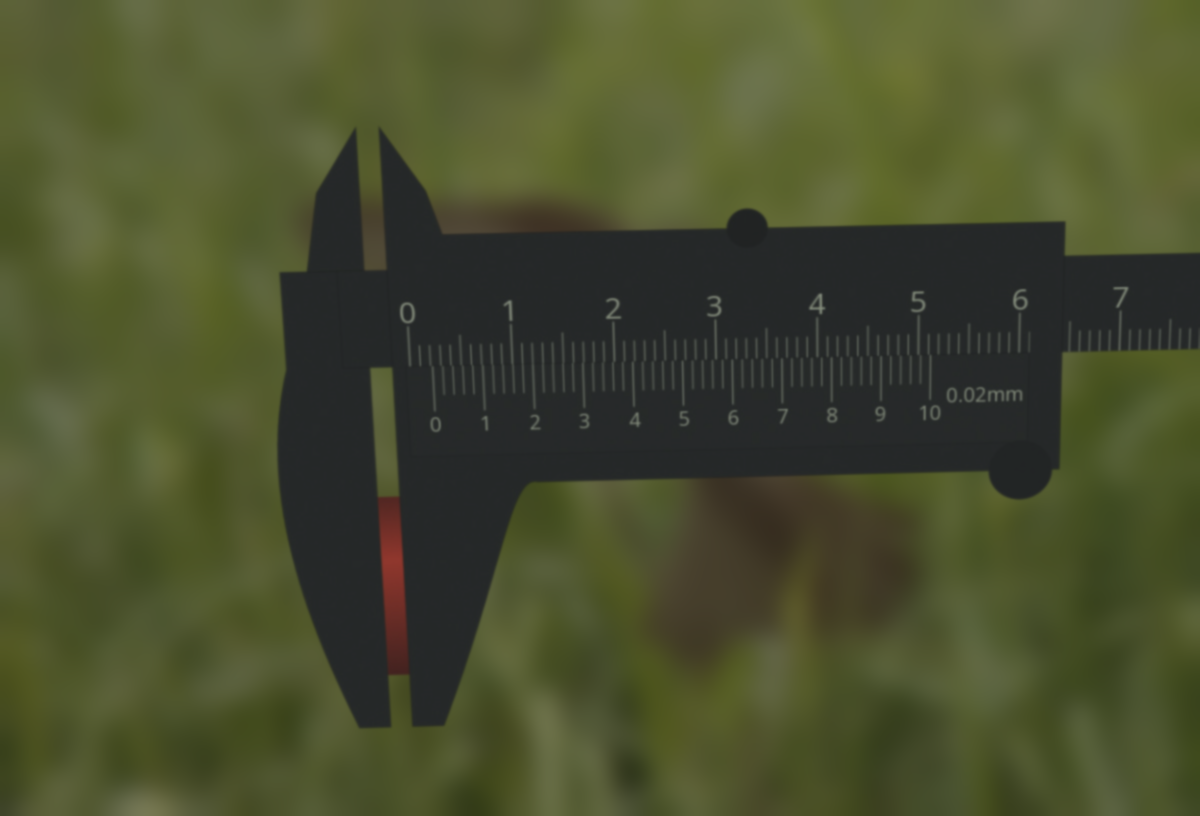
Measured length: 2.2 mm
